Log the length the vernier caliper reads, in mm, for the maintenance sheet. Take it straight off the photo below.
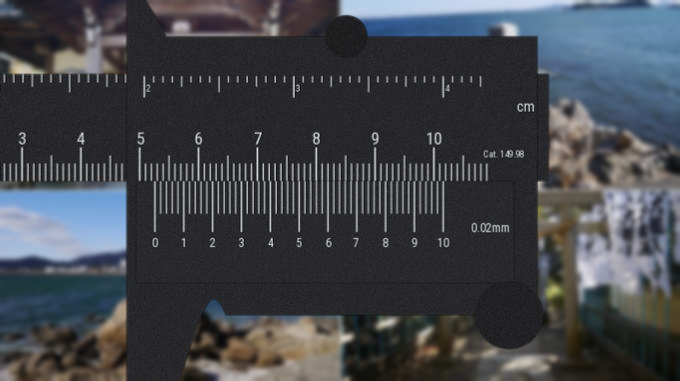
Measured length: 52.6 mm
